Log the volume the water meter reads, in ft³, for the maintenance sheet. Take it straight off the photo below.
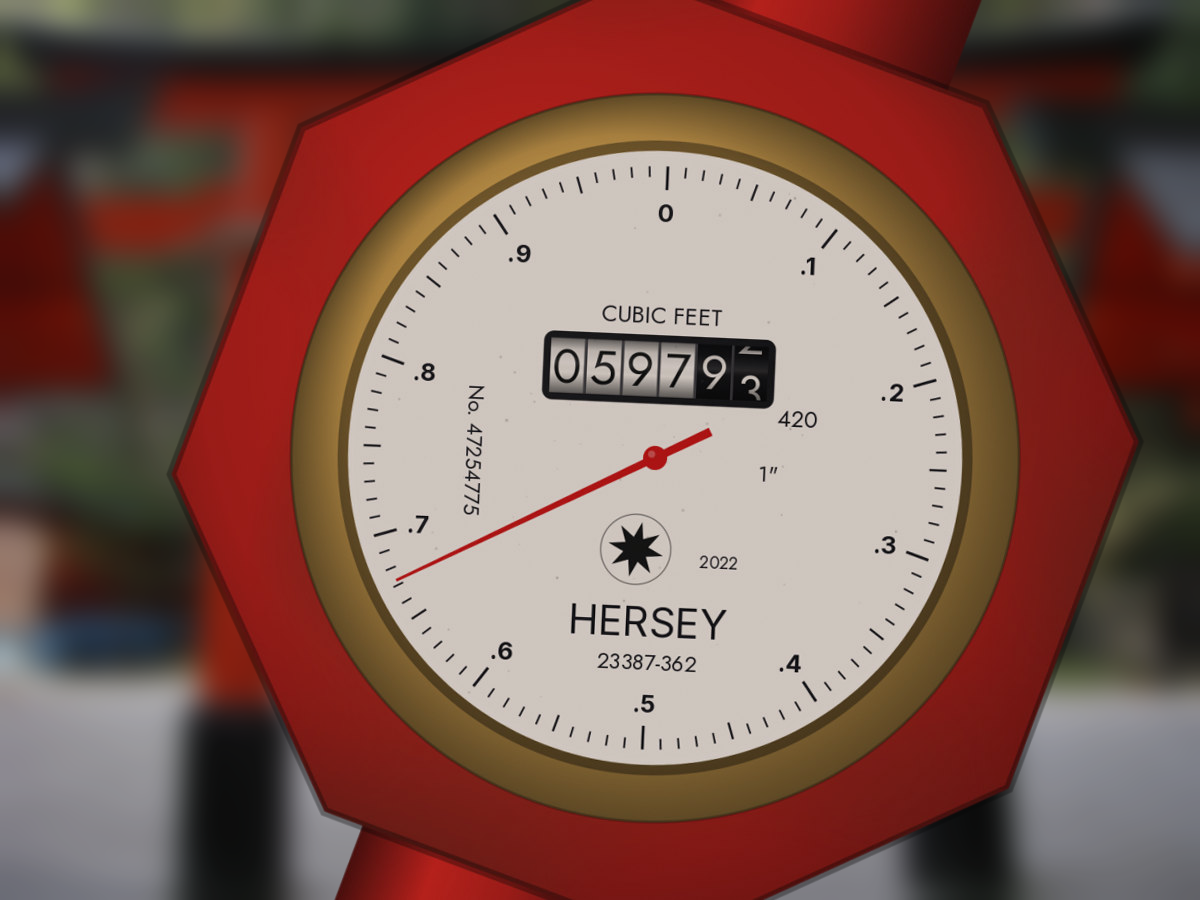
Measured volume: 59792.67 ft³
